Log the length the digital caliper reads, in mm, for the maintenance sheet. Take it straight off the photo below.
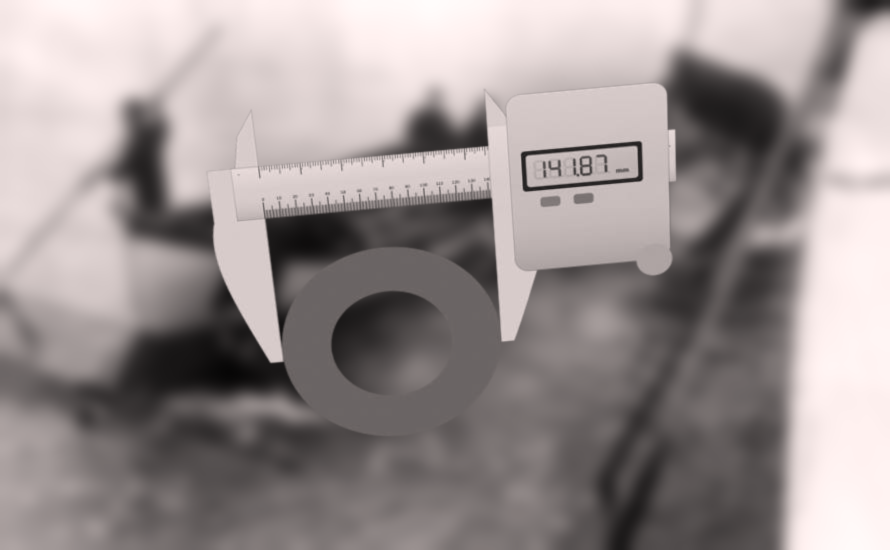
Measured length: 141.87 mm
